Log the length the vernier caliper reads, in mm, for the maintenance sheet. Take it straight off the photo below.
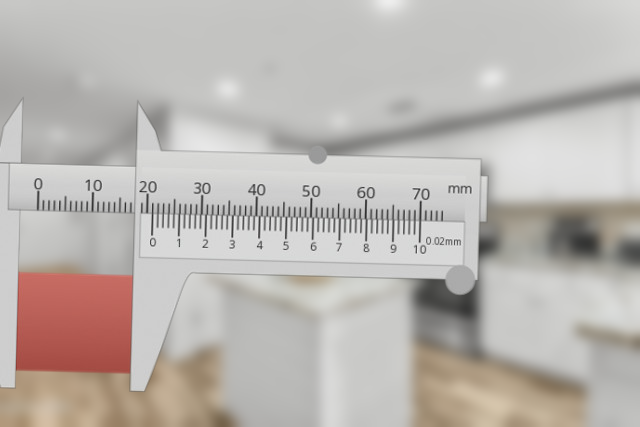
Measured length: 21.0 mm
